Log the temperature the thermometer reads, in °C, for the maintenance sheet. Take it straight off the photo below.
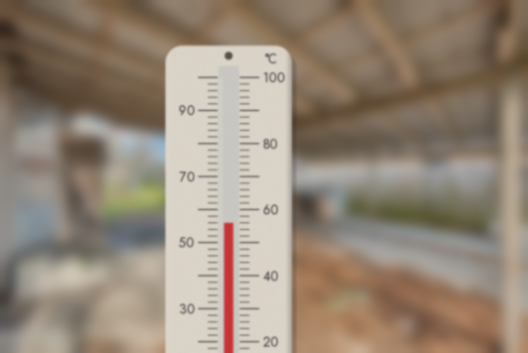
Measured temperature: 56 °C
